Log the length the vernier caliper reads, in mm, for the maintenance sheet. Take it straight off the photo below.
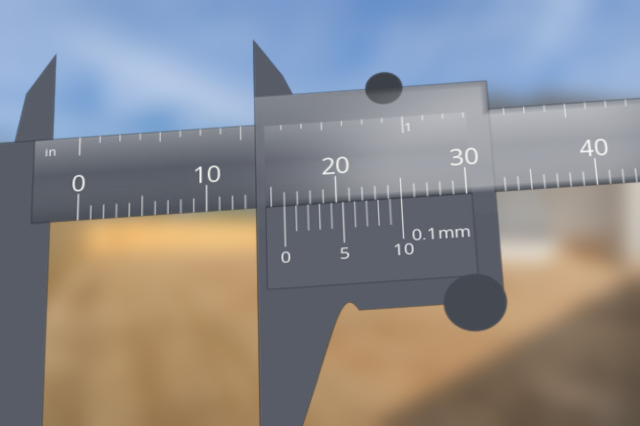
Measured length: 16.0 mm
